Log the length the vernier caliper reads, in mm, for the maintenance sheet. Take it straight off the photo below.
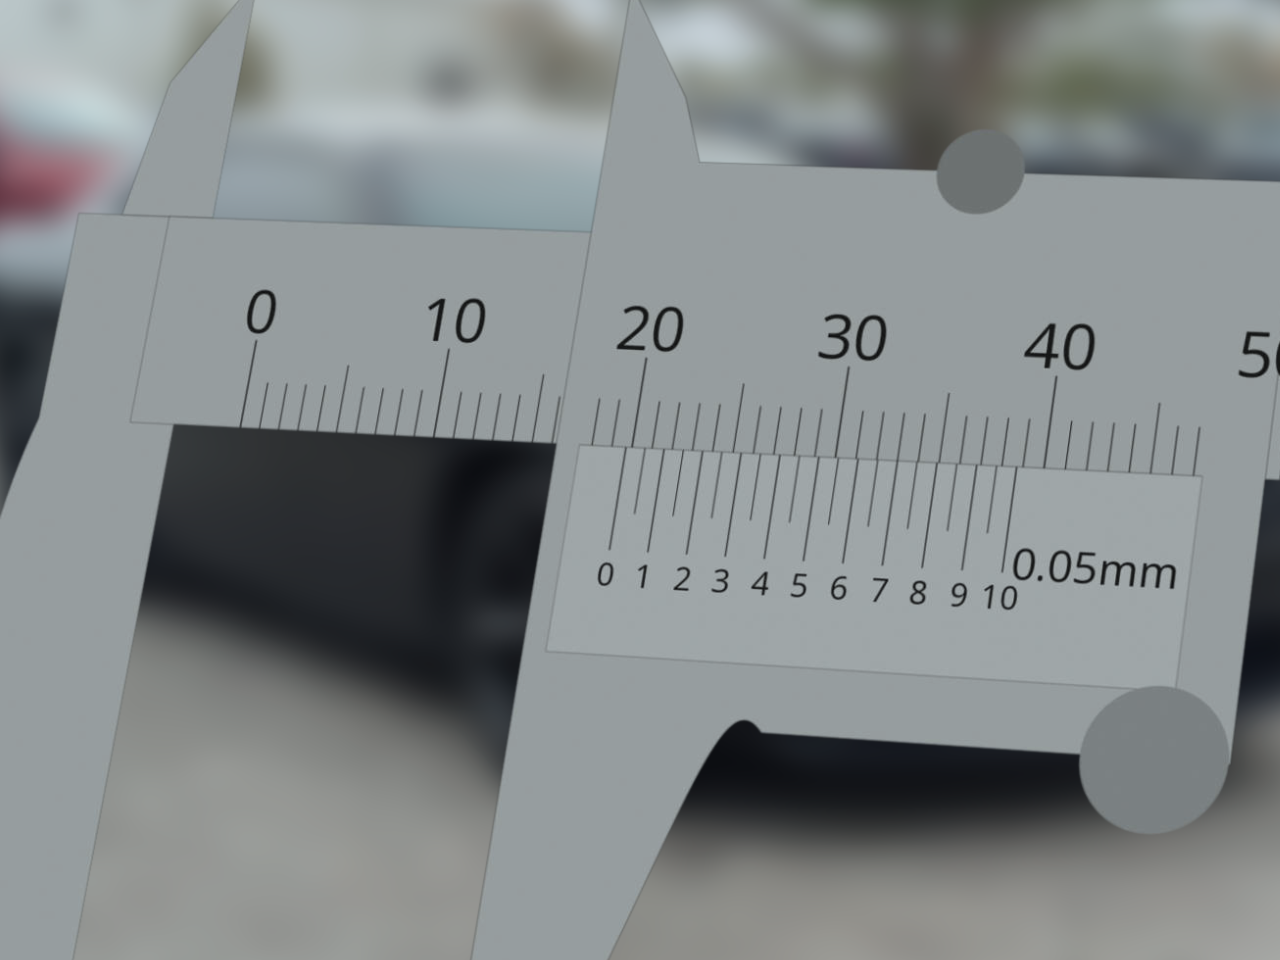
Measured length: 19.7 mm
